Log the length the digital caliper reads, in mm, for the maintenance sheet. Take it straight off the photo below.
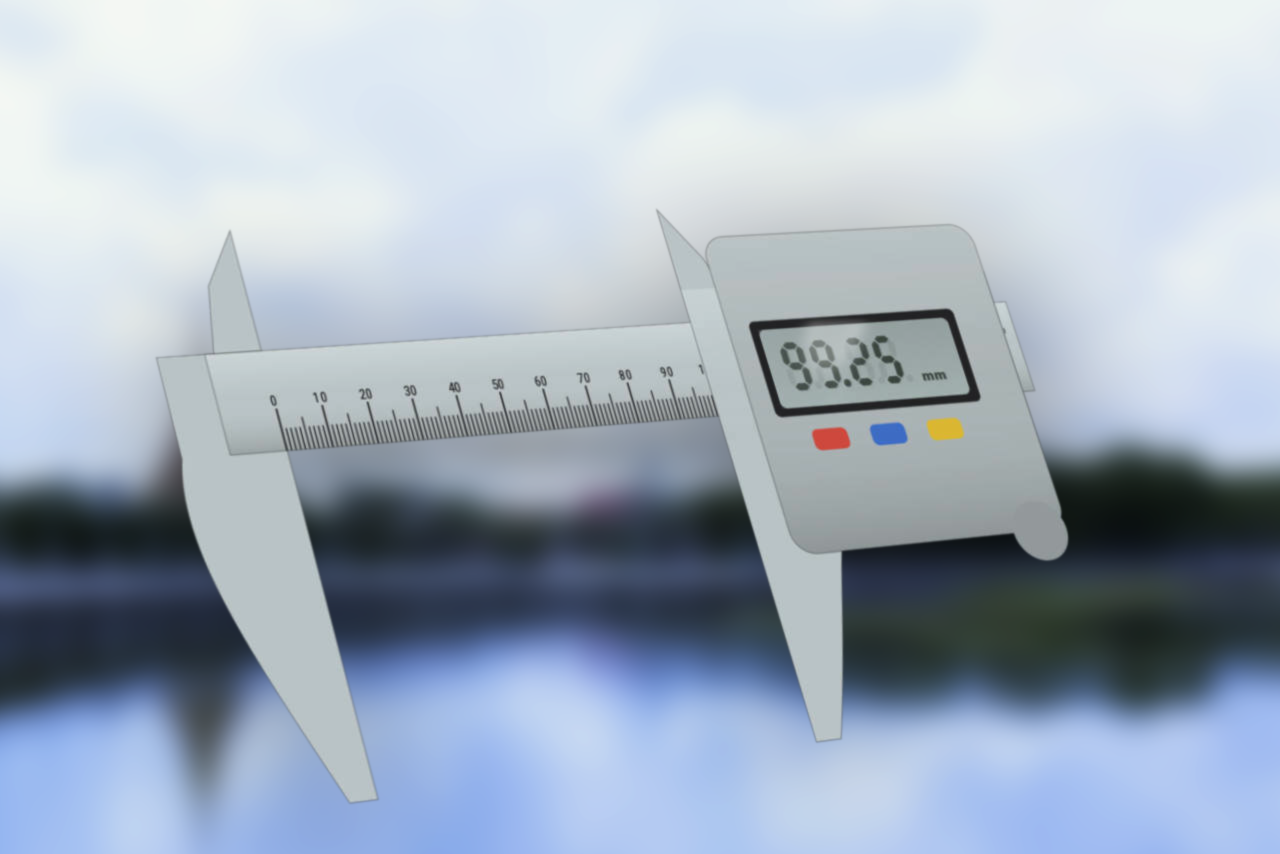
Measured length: 99.25 mm
